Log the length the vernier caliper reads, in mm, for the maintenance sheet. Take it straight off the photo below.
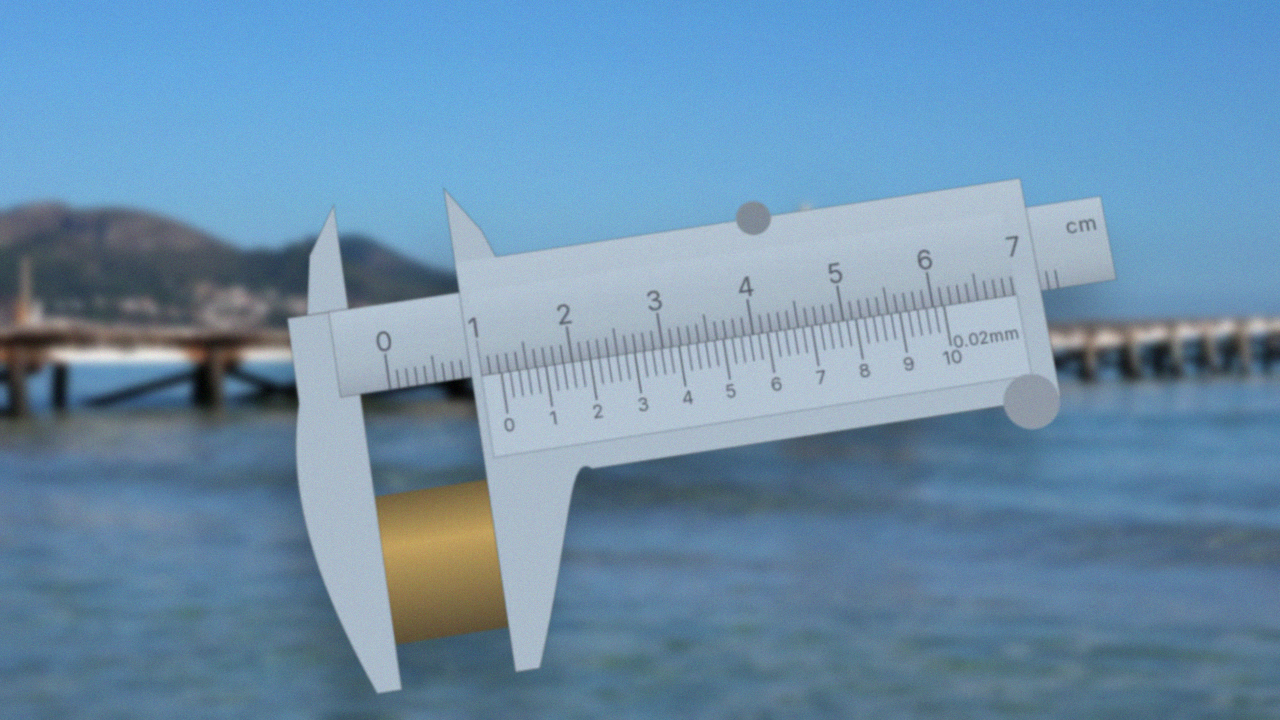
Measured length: 12.2 mm
